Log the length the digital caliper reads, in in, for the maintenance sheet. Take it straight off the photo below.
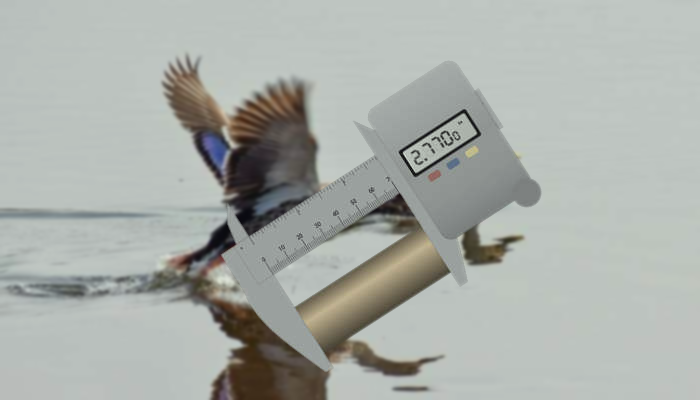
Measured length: 2.7700 in
